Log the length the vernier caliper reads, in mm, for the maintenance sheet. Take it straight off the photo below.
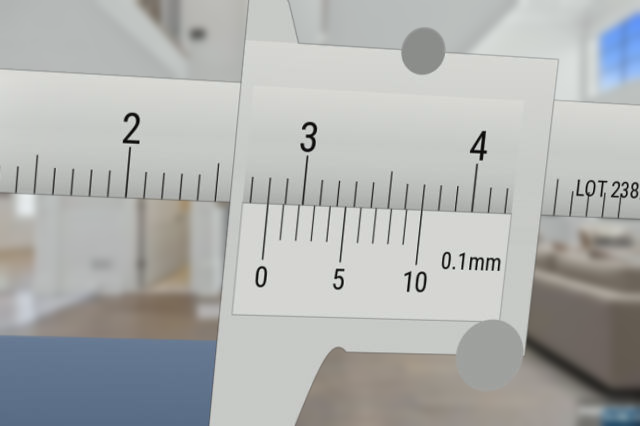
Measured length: 28.0 mm
